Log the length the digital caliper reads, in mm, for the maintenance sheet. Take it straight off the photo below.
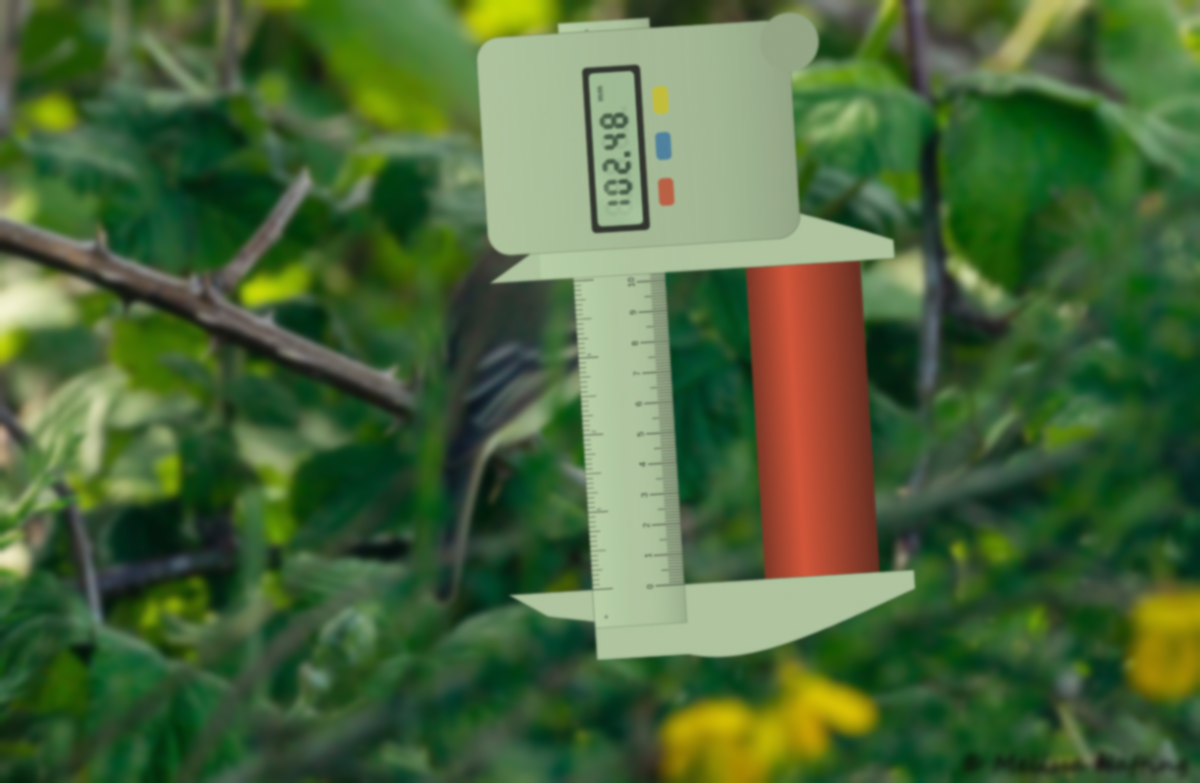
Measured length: 102.48 mm
